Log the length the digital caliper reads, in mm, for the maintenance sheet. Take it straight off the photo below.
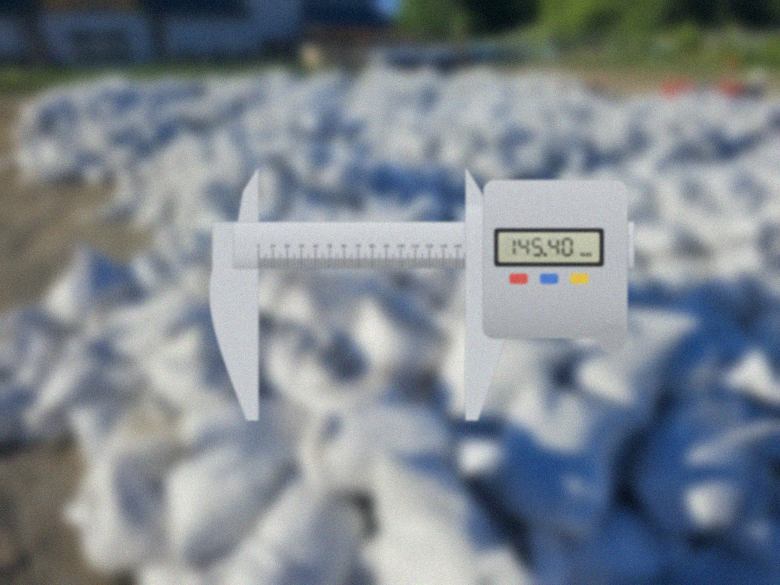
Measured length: 145.40 mm
